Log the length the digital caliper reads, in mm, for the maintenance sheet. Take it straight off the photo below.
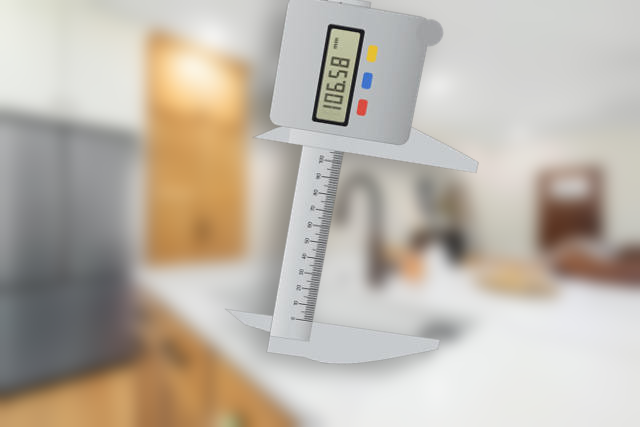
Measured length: 106.58 mm
